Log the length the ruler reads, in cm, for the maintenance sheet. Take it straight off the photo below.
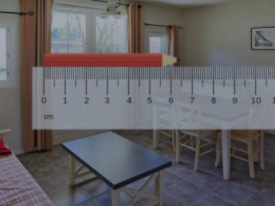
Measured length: 6.5 cm
